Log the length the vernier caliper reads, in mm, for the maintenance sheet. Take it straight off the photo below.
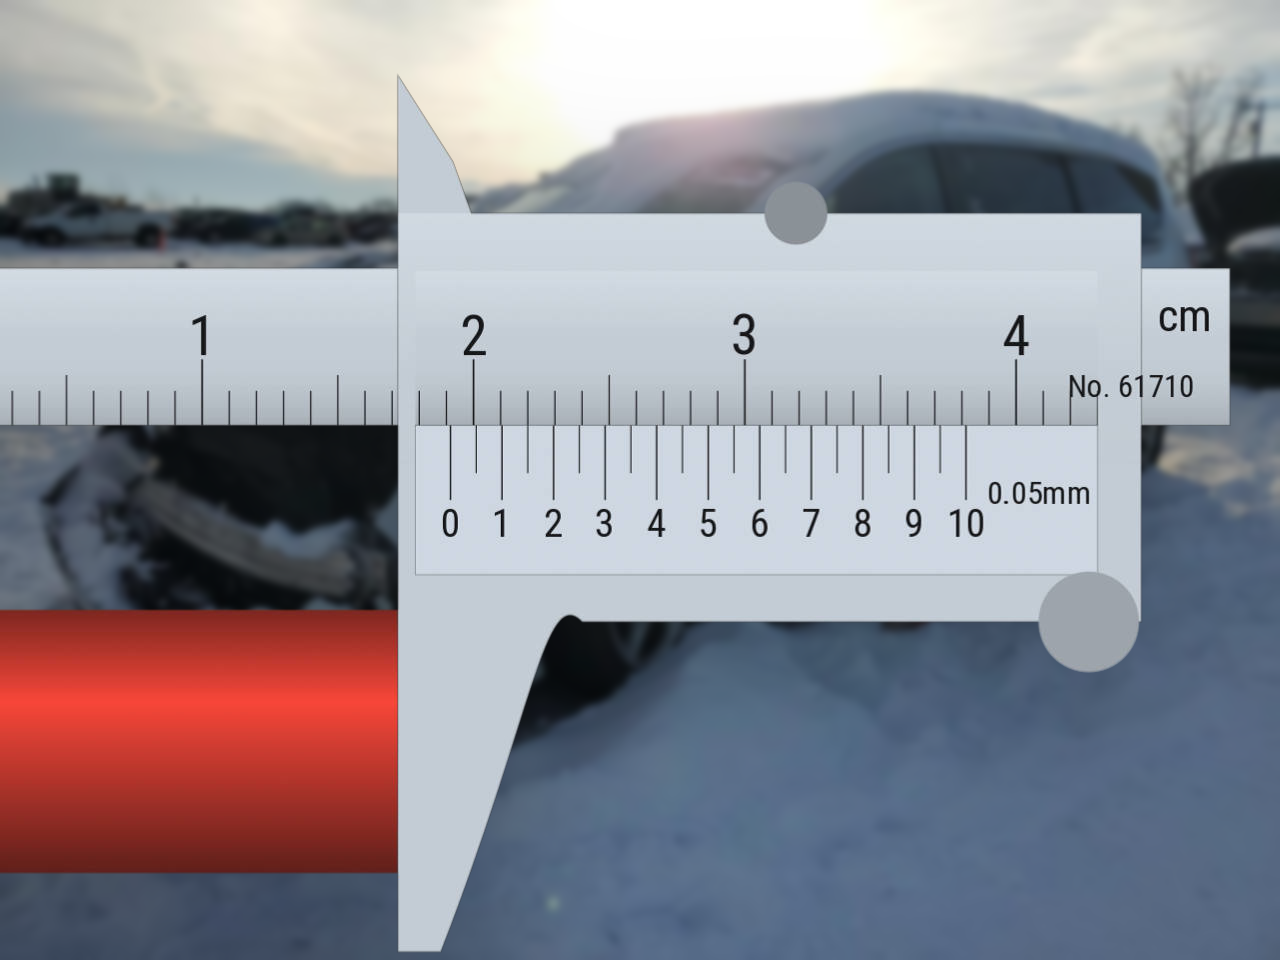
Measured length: 19.15 mm
